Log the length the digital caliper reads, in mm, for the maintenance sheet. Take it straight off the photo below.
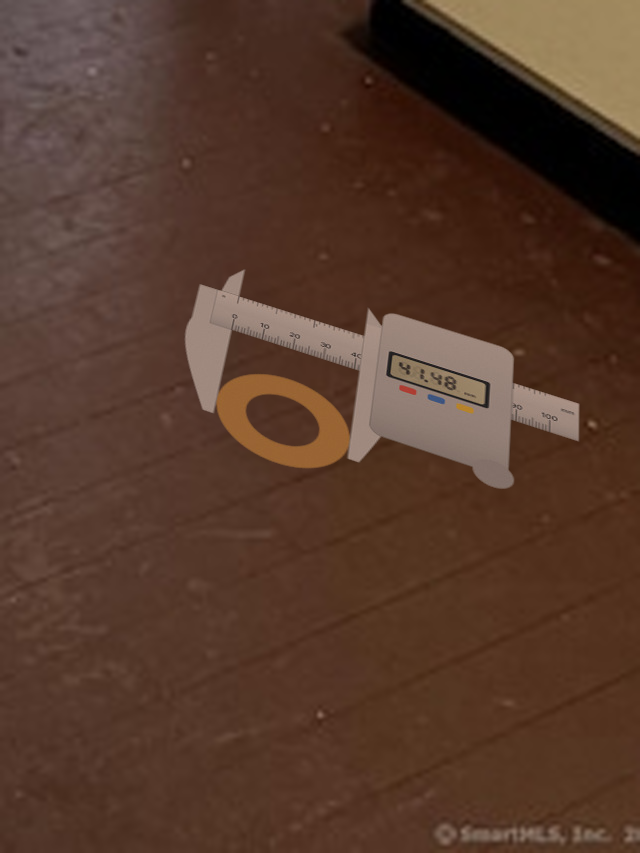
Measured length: 41.48 mm
